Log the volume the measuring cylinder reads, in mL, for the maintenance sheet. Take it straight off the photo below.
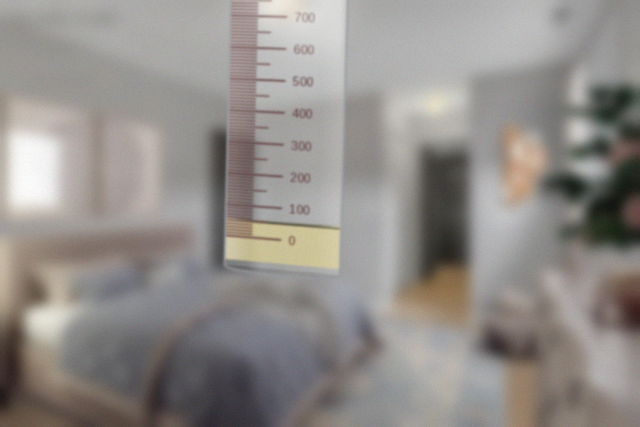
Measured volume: 50 mL
